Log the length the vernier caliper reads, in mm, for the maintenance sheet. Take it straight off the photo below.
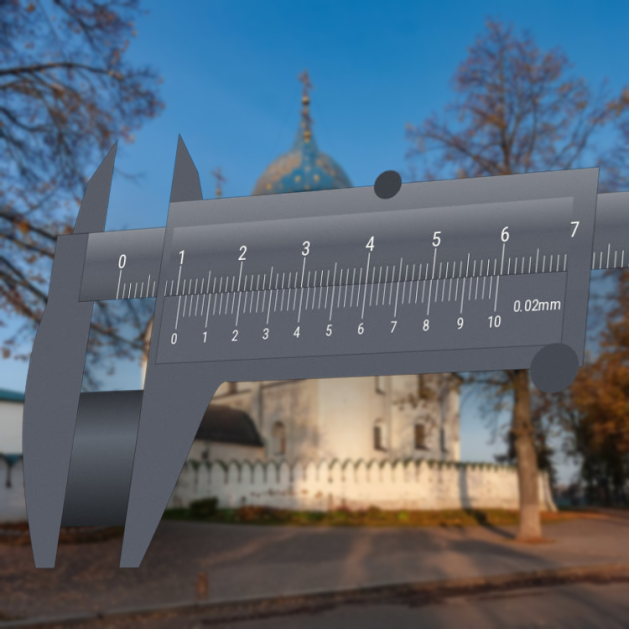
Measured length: 10.6 mm
